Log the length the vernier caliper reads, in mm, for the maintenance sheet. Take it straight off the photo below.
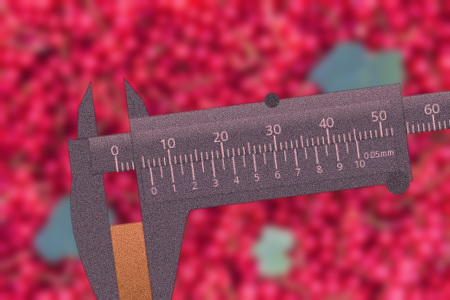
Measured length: 6.2 mm
